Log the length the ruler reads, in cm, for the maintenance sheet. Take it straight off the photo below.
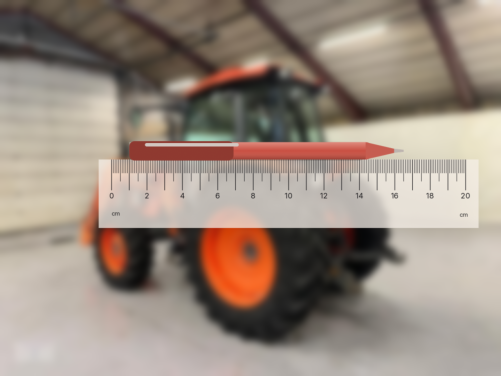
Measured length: 15.5 cm
